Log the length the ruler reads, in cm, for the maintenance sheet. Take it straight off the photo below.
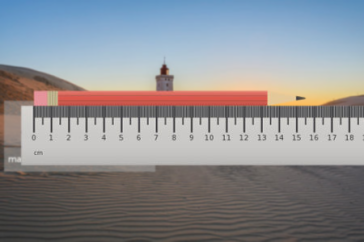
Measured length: 15.5 cm
